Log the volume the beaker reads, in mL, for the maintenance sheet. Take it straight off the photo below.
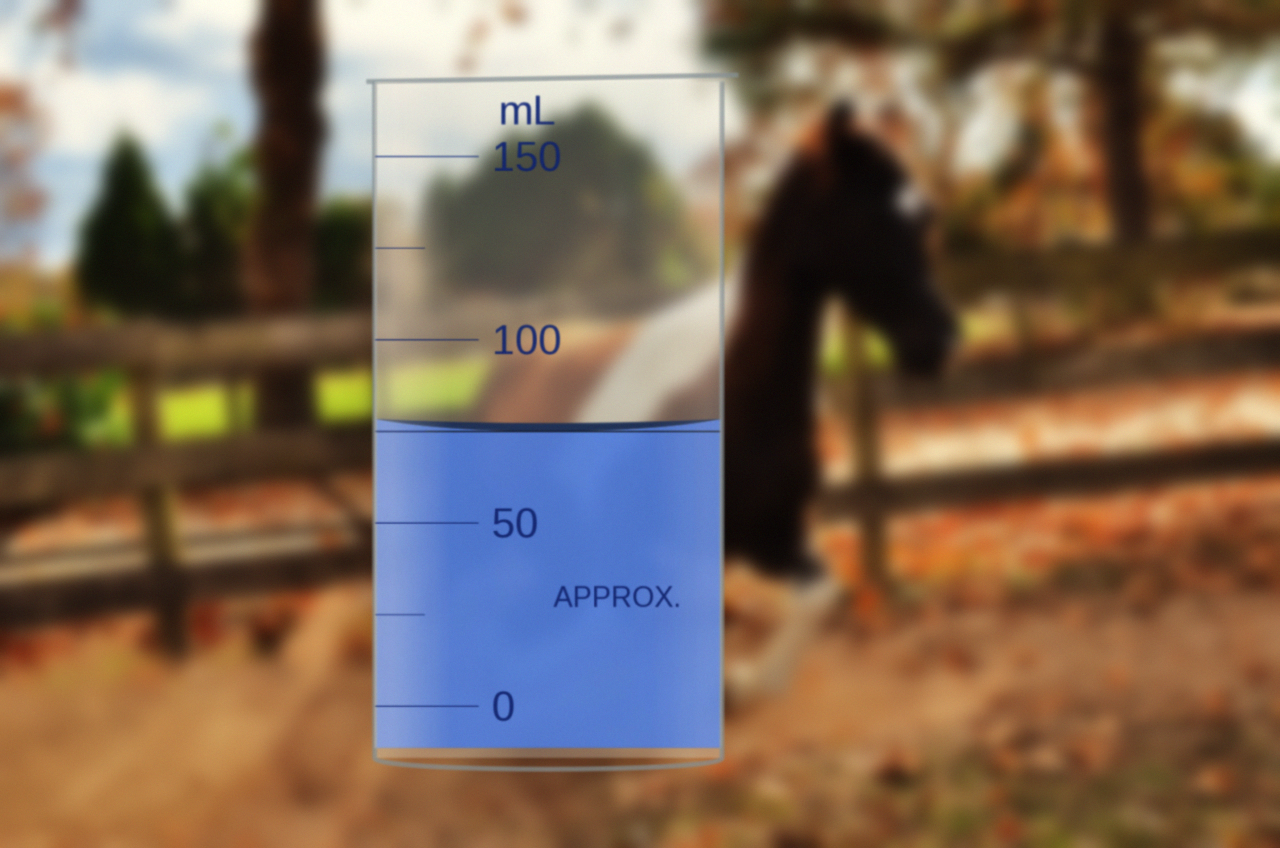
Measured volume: 75 mL
